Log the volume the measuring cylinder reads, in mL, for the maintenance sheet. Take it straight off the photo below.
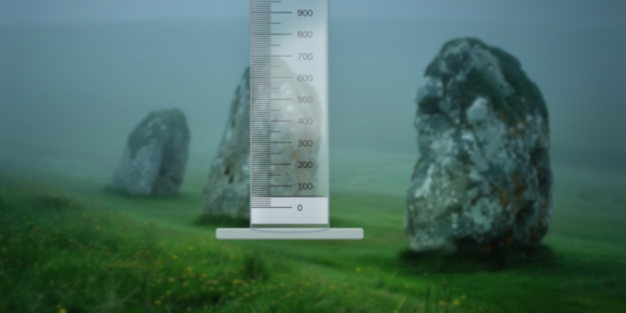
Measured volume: 50 mL
